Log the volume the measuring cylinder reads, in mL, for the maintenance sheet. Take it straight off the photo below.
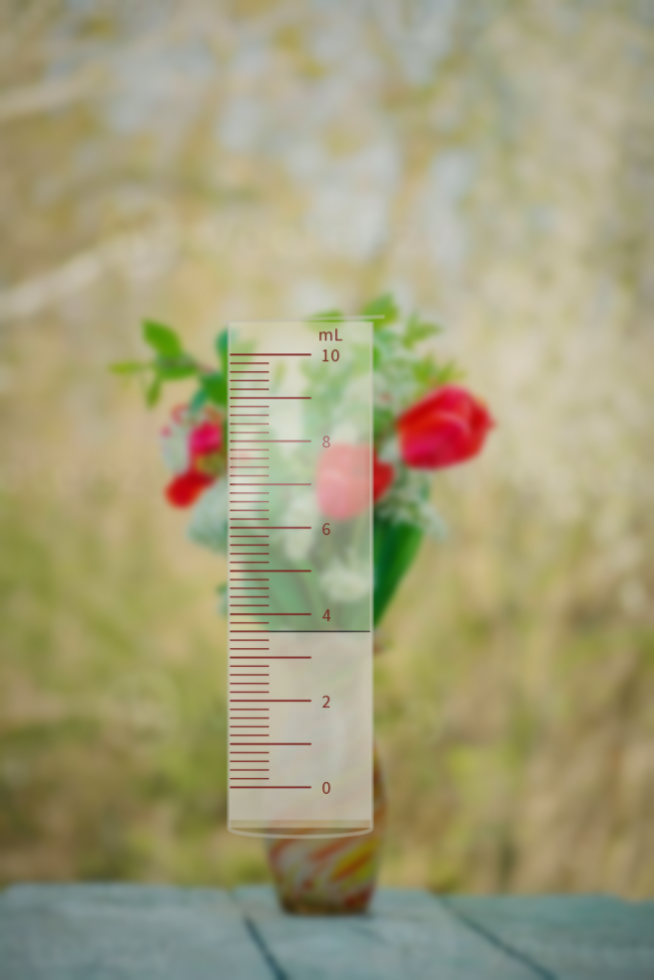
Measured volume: 3.6 mL
